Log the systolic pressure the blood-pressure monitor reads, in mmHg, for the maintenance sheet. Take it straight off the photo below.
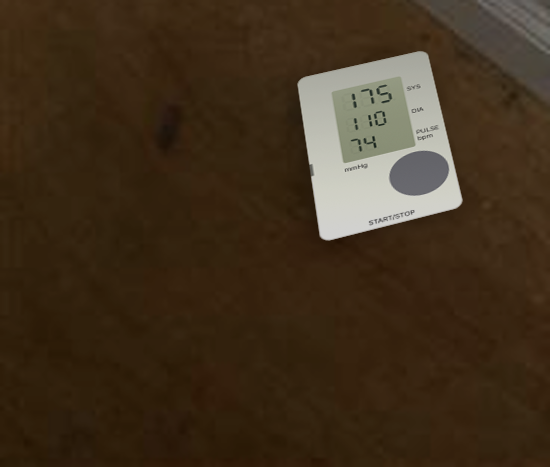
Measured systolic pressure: 175 mmHg
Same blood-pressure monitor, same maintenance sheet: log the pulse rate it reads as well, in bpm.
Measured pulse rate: 74 bpm
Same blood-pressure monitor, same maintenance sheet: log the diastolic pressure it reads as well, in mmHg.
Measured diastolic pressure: 110 mmHg
